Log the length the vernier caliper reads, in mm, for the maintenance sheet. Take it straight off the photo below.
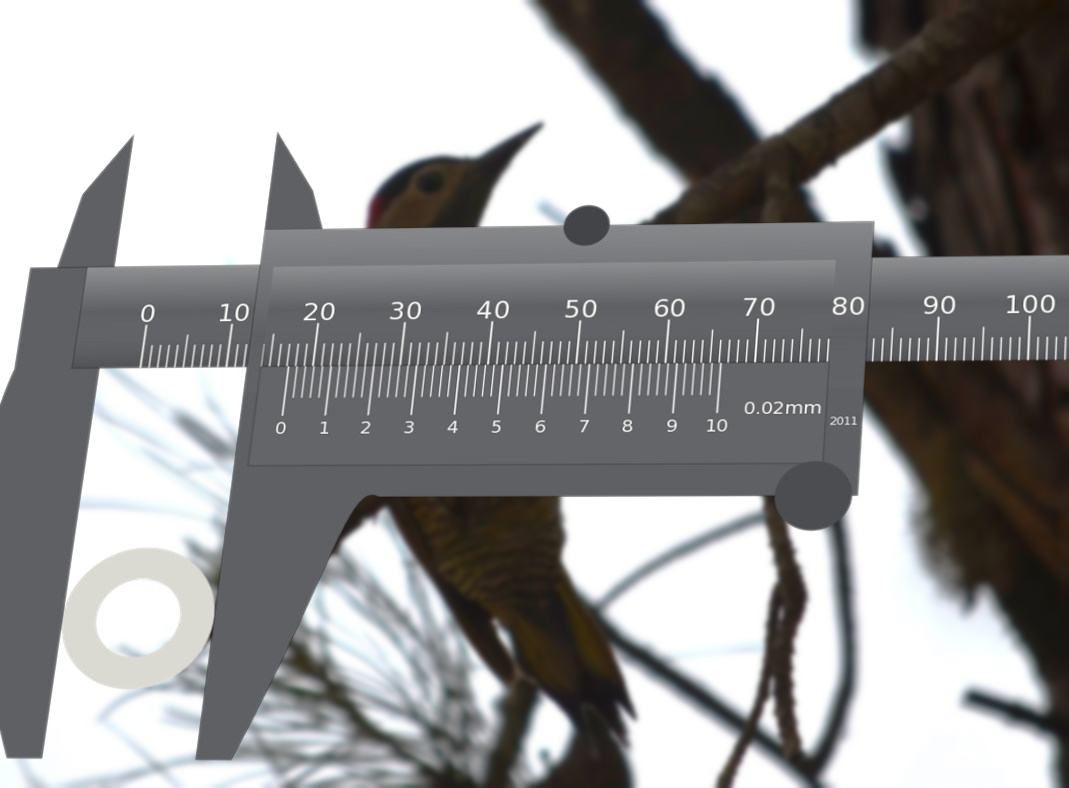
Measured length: 17.2 mm
